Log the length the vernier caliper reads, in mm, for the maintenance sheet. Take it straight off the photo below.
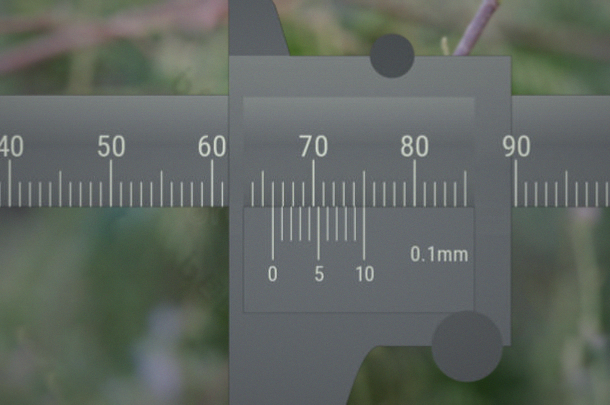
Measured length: 66.0 mm
